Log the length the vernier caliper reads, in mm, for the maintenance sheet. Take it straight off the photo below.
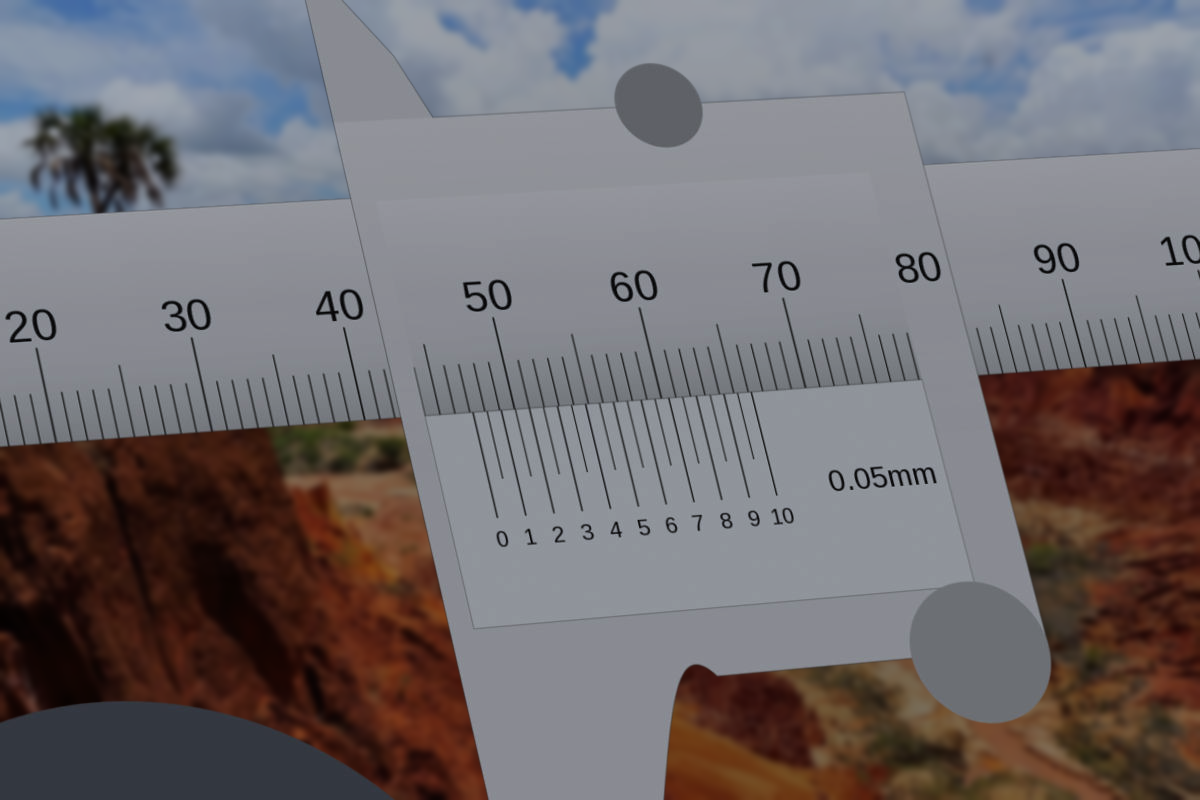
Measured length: 47.2 mm
